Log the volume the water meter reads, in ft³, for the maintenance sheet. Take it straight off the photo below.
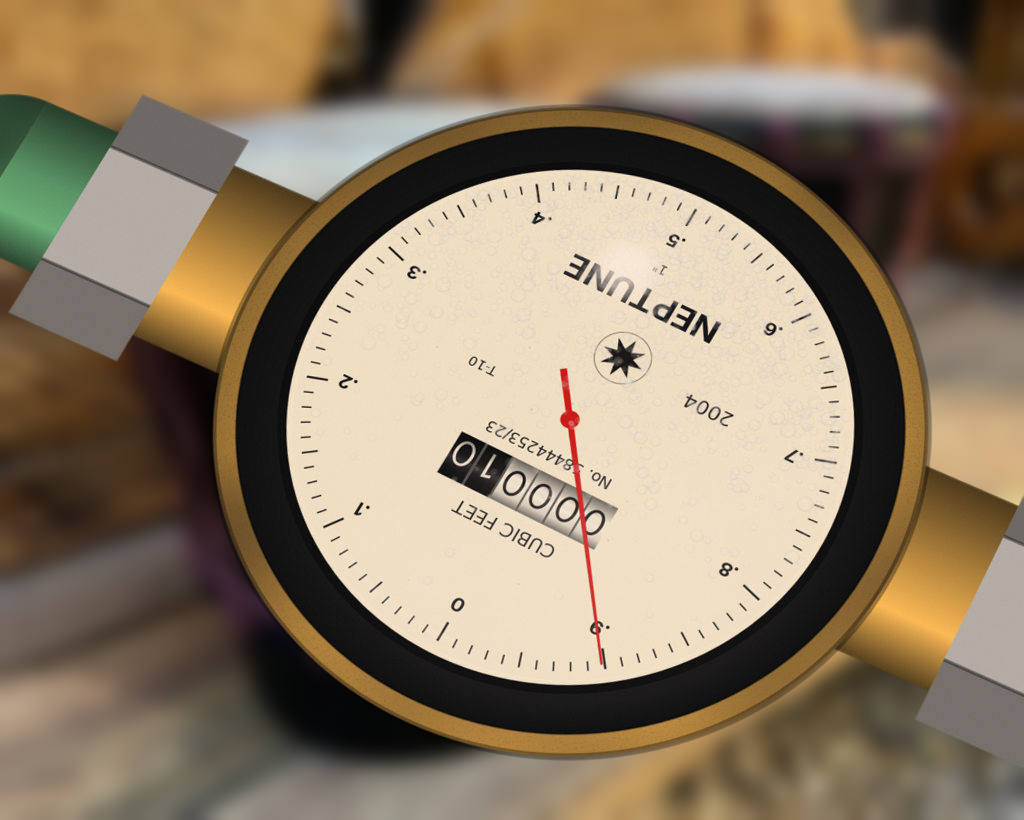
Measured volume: 9.90 ft³
